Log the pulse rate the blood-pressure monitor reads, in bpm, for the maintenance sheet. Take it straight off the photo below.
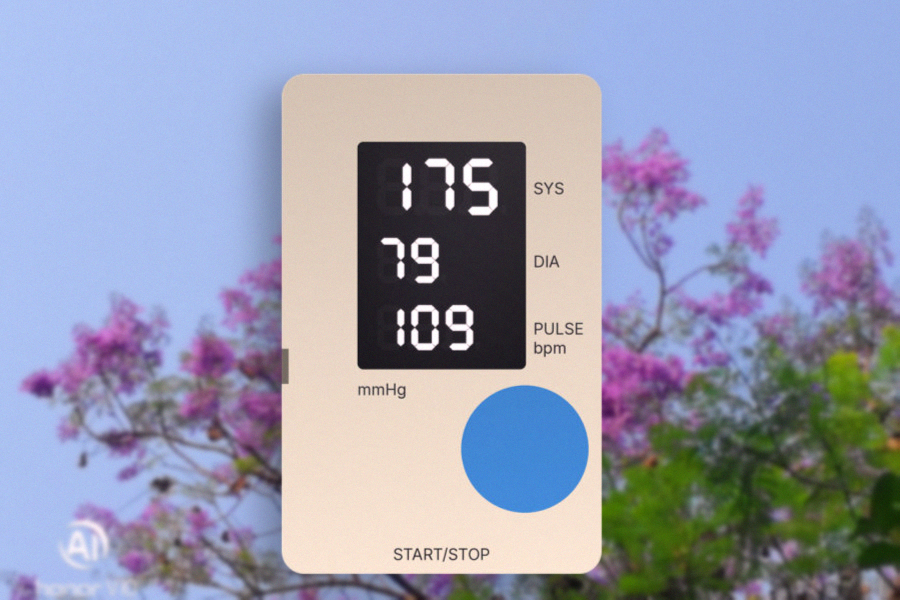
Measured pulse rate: 109 bpm
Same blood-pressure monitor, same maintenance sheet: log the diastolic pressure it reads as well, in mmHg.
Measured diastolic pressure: 79 mmHg
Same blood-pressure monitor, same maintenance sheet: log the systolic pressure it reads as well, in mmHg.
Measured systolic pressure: 175 mmHg
